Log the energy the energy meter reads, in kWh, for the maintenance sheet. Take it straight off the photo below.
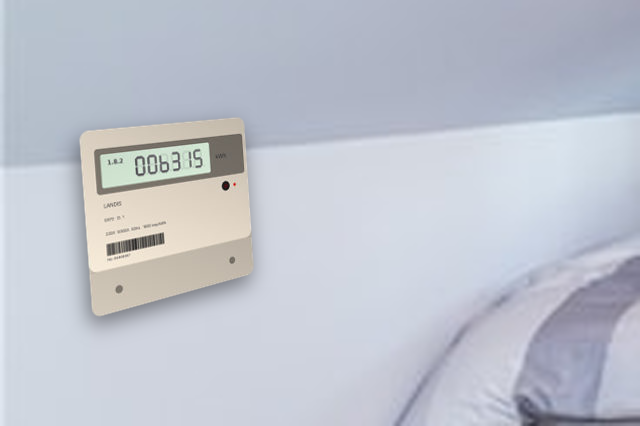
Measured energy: 6315 kWh
